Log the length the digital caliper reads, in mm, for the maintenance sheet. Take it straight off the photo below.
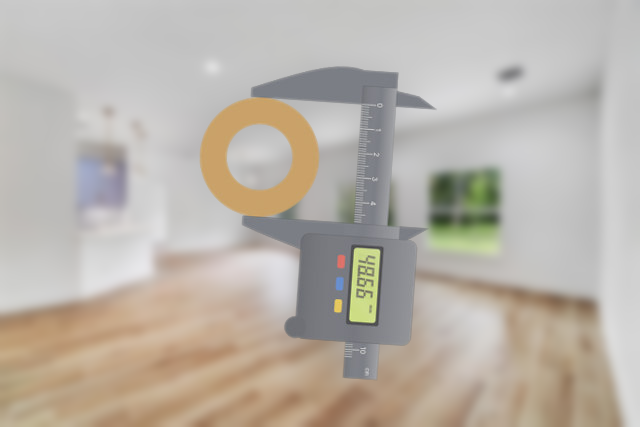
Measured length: 48.66 mm
